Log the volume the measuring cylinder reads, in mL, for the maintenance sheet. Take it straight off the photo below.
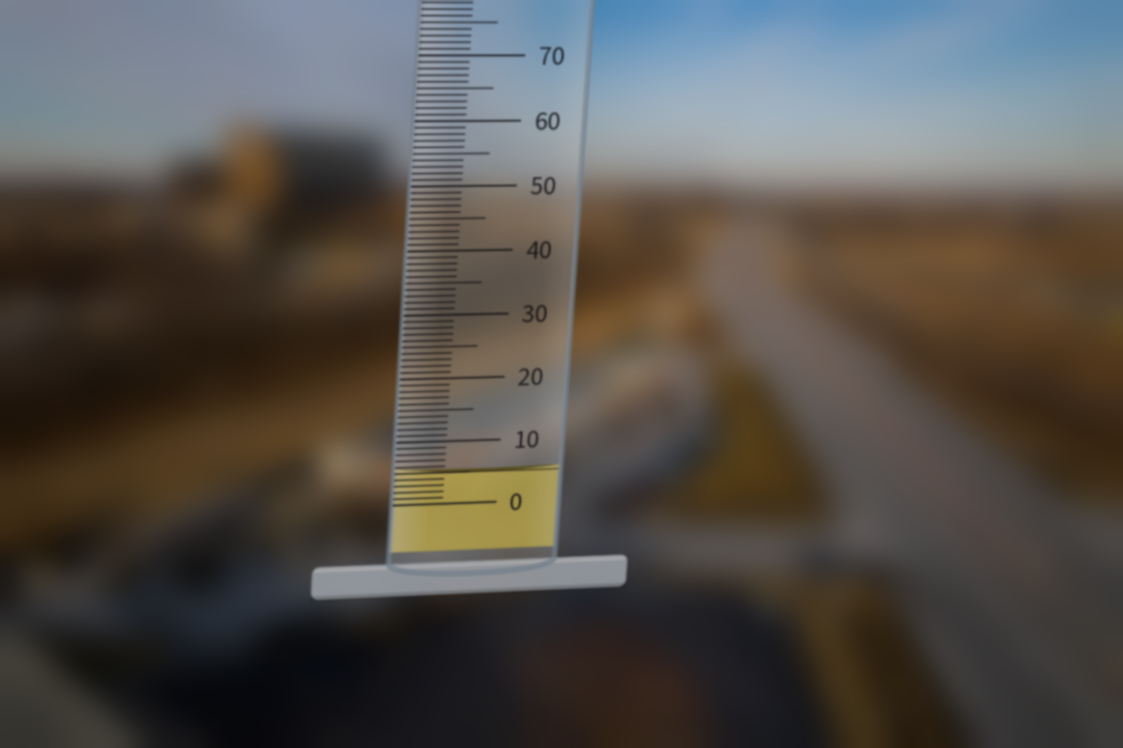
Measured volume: 5 mL
